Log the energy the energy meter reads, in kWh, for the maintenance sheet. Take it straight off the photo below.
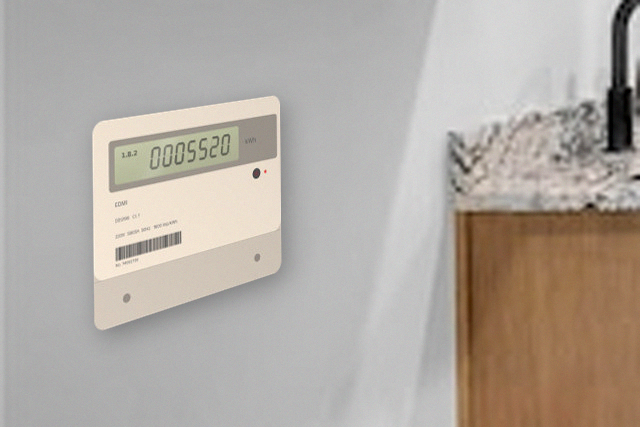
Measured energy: 5520 kWh
